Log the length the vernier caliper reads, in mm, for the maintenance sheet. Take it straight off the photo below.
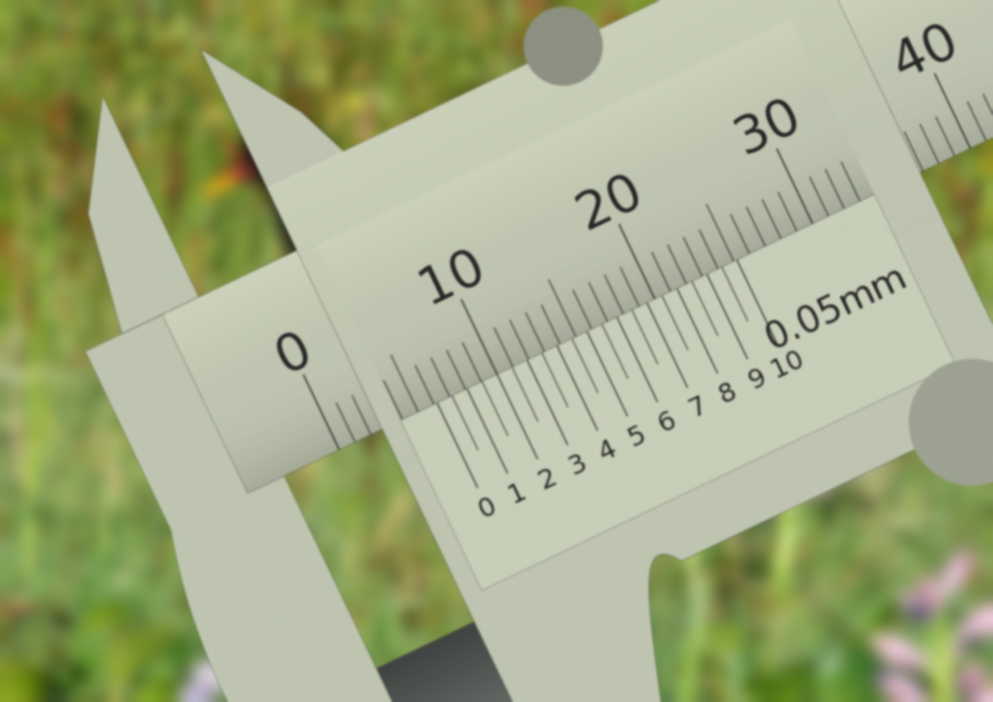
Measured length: 6.2 mm
